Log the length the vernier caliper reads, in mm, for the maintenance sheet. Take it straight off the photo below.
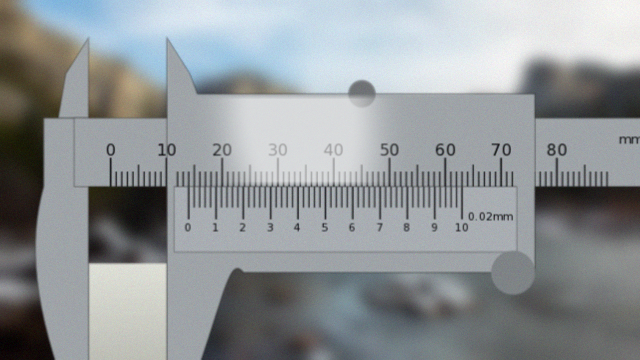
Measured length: 14.0 mm
